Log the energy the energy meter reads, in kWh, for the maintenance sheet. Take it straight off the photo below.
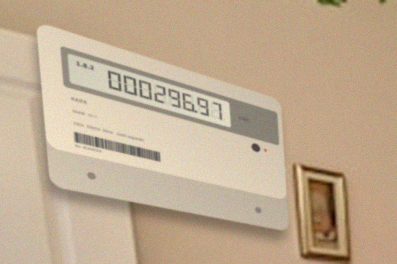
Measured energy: 296.97 kWh
